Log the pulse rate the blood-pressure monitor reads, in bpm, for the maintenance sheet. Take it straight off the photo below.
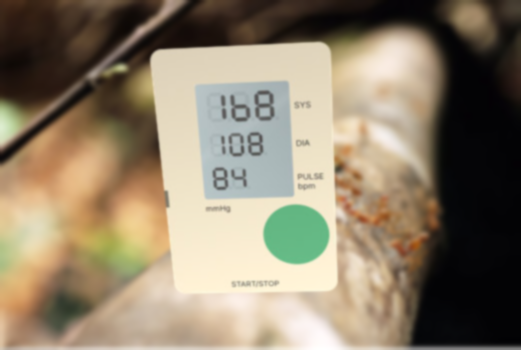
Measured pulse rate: 84 bpm
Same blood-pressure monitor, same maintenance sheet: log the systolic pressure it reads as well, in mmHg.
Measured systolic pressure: 168 mmHg
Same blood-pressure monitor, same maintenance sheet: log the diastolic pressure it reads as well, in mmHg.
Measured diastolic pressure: 108 mmHg
